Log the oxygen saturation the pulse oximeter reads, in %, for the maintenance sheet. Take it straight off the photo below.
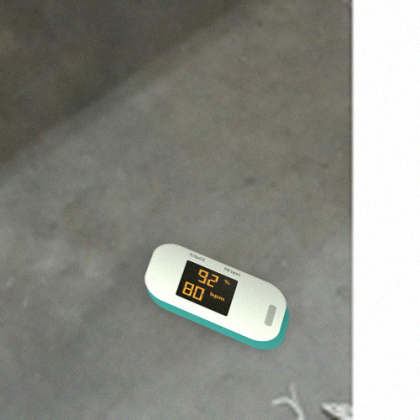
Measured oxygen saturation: 92 %
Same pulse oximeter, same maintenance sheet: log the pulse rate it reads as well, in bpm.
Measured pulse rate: 80 bpm
